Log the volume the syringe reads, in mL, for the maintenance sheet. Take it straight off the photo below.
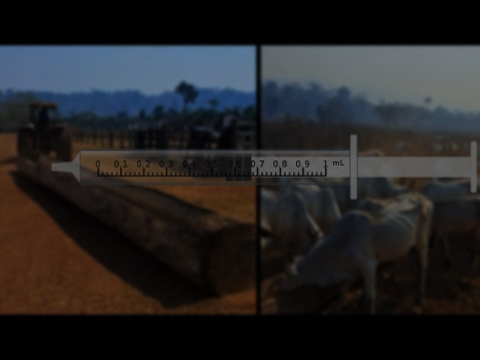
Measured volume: 0.56 mL
